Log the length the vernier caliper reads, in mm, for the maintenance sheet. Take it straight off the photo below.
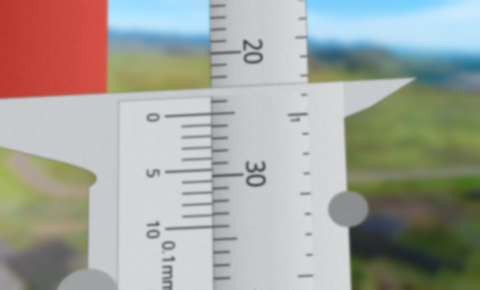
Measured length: 25.0 mm
